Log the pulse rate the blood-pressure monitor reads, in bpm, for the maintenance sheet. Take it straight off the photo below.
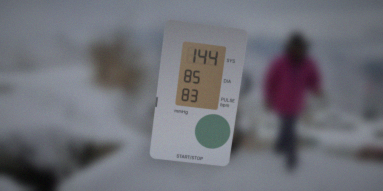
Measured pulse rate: 83 bpm
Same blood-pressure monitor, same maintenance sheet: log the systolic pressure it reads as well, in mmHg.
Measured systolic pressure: 144 mmHg
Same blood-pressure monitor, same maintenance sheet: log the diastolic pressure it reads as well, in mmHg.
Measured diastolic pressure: 85 mmHg
